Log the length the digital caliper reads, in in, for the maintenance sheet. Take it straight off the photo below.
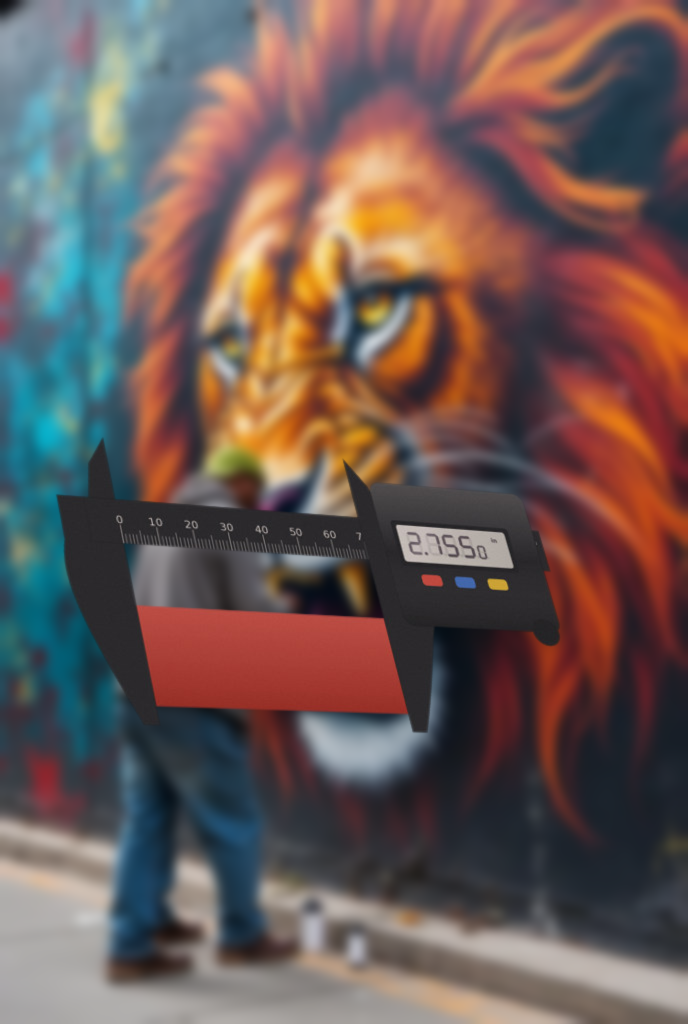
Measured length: 2.7550 in
